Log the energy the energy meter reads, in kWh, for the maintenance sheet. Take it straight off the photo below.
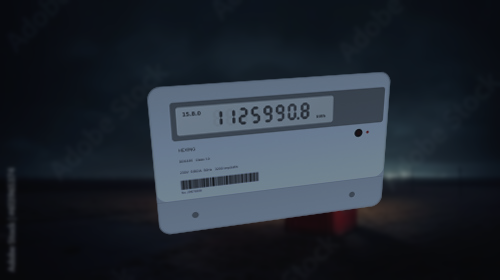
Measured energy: 1125990.8 kWh
